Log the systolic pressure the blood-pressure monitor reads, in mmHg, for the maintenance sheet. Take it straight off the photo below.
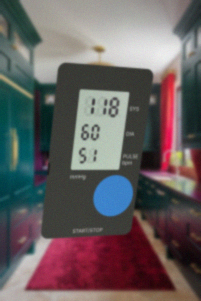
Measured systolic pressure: 118 mmHg
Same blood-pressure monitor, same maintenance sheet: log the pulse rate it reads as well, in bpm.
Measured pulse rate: 51 bpm
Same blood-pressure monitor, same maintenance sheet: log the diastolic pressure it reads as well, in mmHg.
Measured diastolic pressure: 60 mmHg
